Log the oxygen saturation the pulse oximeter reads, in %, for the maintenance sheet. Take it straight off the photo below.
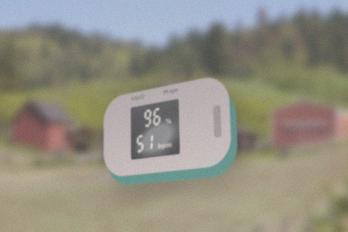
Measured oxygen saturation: 96 %
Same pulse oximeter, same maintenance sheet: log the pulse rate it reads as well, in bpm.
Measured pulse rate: 51 bpm
